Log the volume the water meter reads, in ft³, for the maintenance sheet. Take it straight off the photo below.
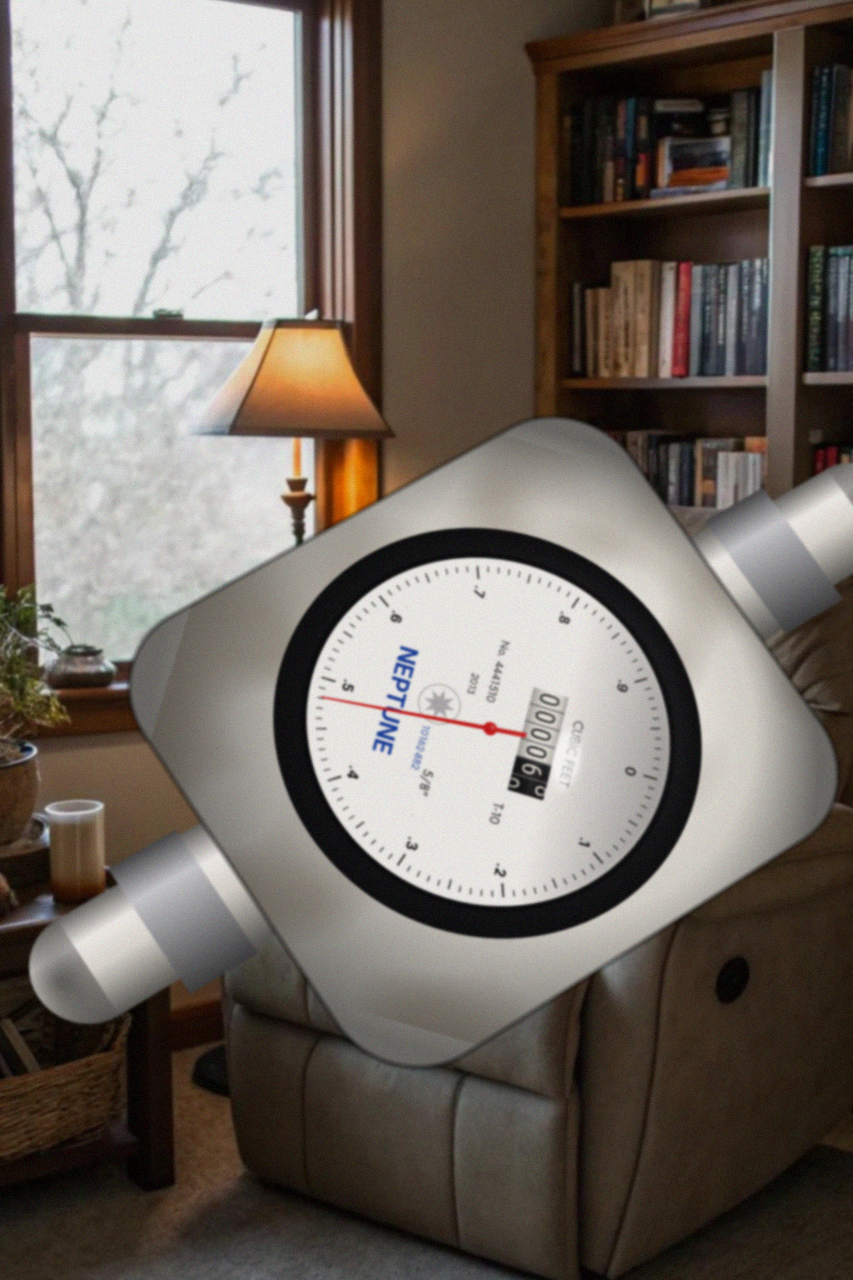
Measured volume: 68.48 ft³
